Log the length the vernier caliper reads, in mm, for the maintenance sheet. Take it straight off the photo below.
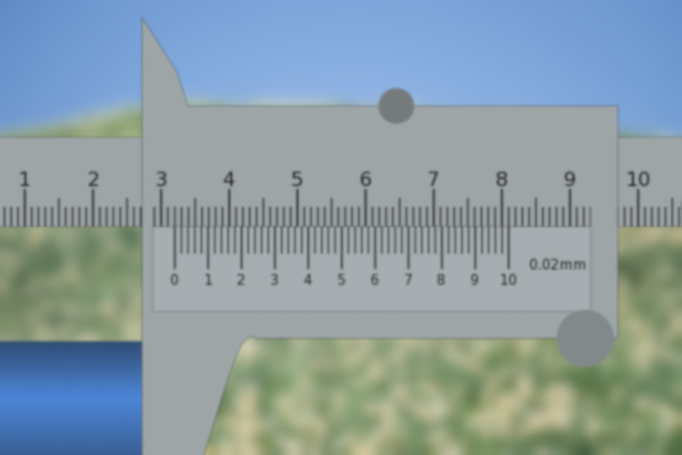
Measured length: 32.0 mm
